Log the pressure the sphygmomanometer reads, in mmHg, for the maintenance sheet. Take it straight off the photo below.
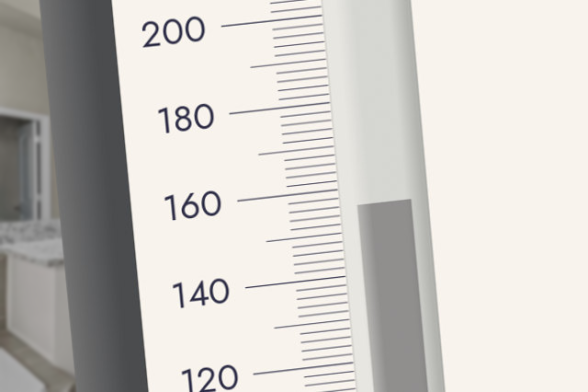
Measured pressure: 156 mmHg
